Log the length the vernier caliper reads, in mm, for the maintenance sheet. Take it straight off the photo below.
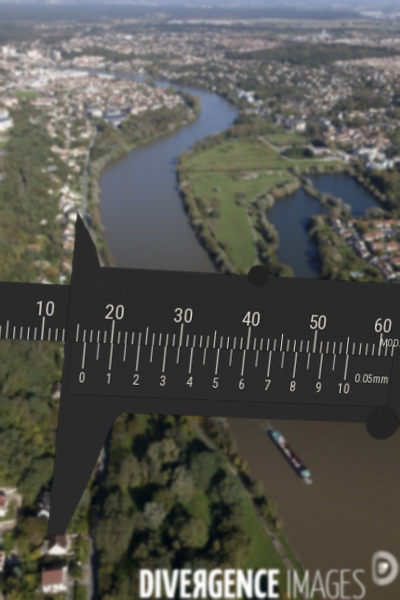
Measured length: 16.2 mm
